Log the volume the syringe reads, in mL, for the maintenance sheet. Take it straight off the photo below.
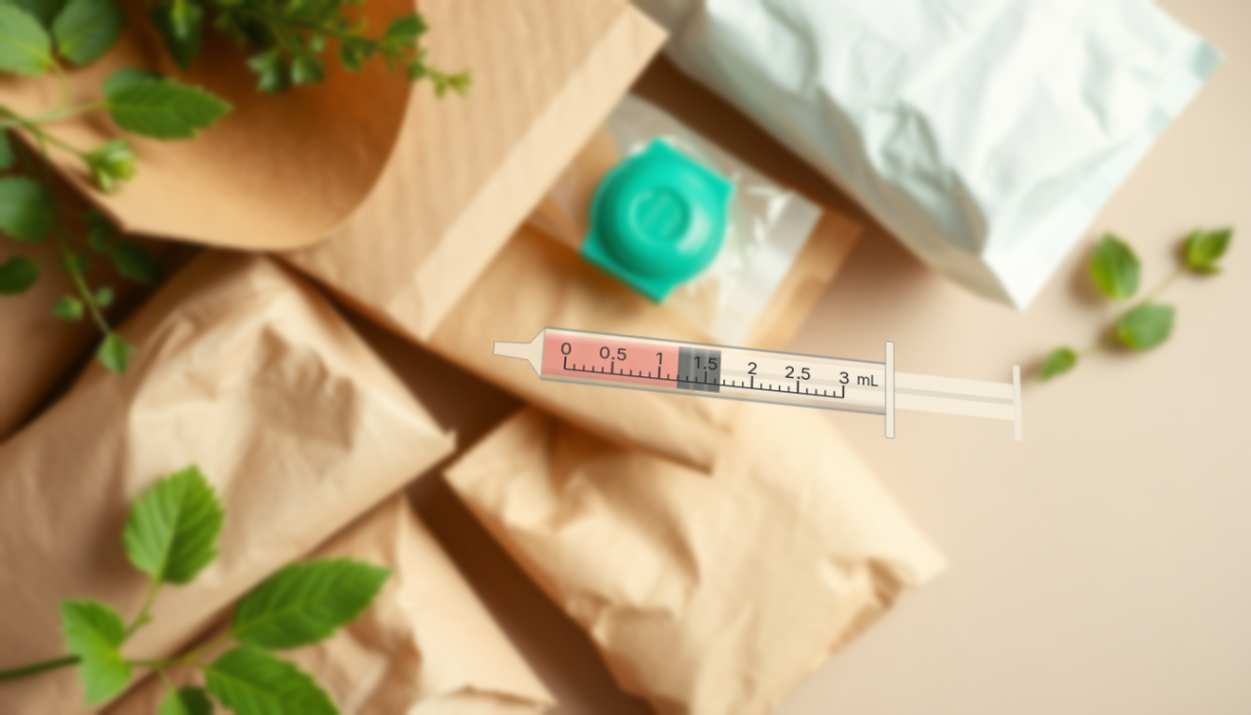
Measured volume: 1.2 mL
